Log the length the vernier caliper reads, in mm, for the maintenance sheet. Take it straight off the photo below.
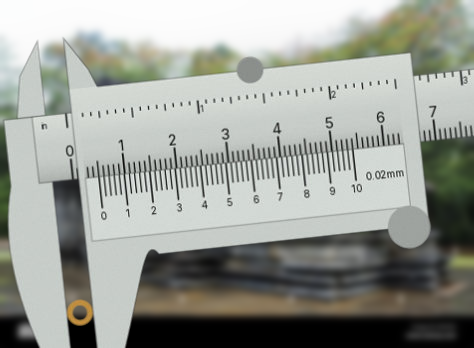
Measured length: 5.0 mm
